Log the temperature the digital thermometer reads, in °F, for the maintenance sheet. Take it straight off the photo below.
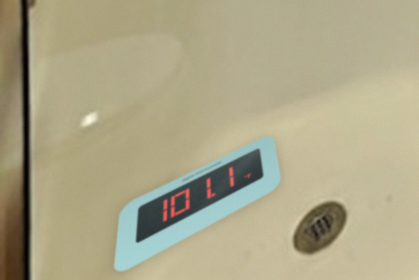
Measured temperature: 101.1 °F
